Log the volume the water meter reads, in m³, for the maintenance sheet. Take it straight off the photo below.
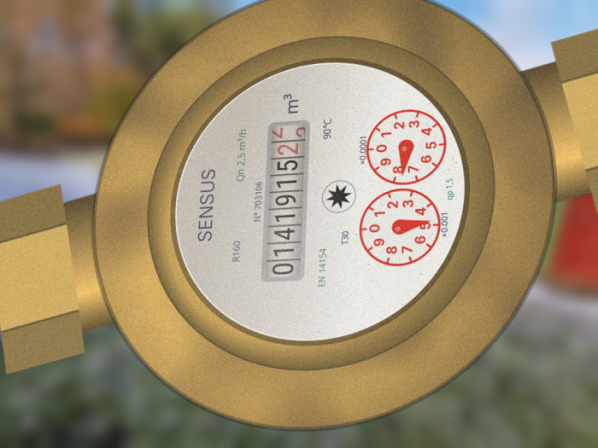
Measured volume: 141915.2247 m³
